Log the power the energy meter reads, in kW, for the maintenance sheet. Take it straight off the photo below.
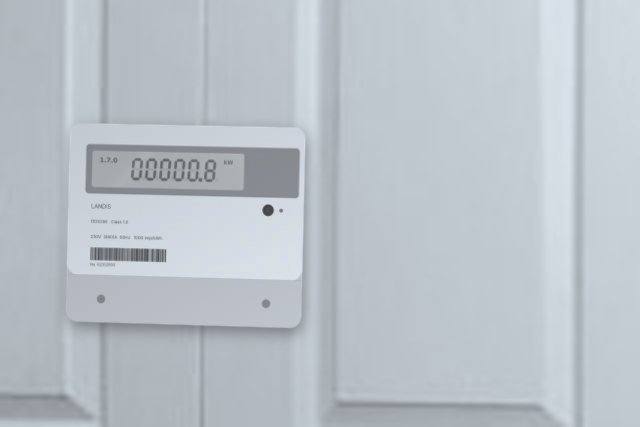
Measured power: 0.8 kW
